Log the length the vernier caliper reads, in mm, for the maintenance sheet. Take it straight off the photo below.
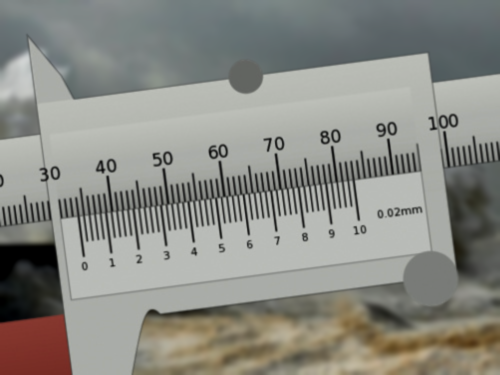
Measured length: 34.0 mm
